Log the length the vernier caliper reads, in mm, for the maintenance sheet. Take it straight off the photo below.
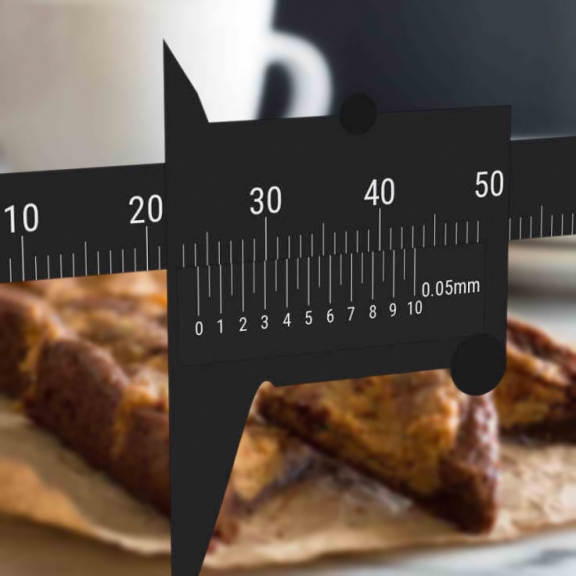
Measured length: 24.2 mm
